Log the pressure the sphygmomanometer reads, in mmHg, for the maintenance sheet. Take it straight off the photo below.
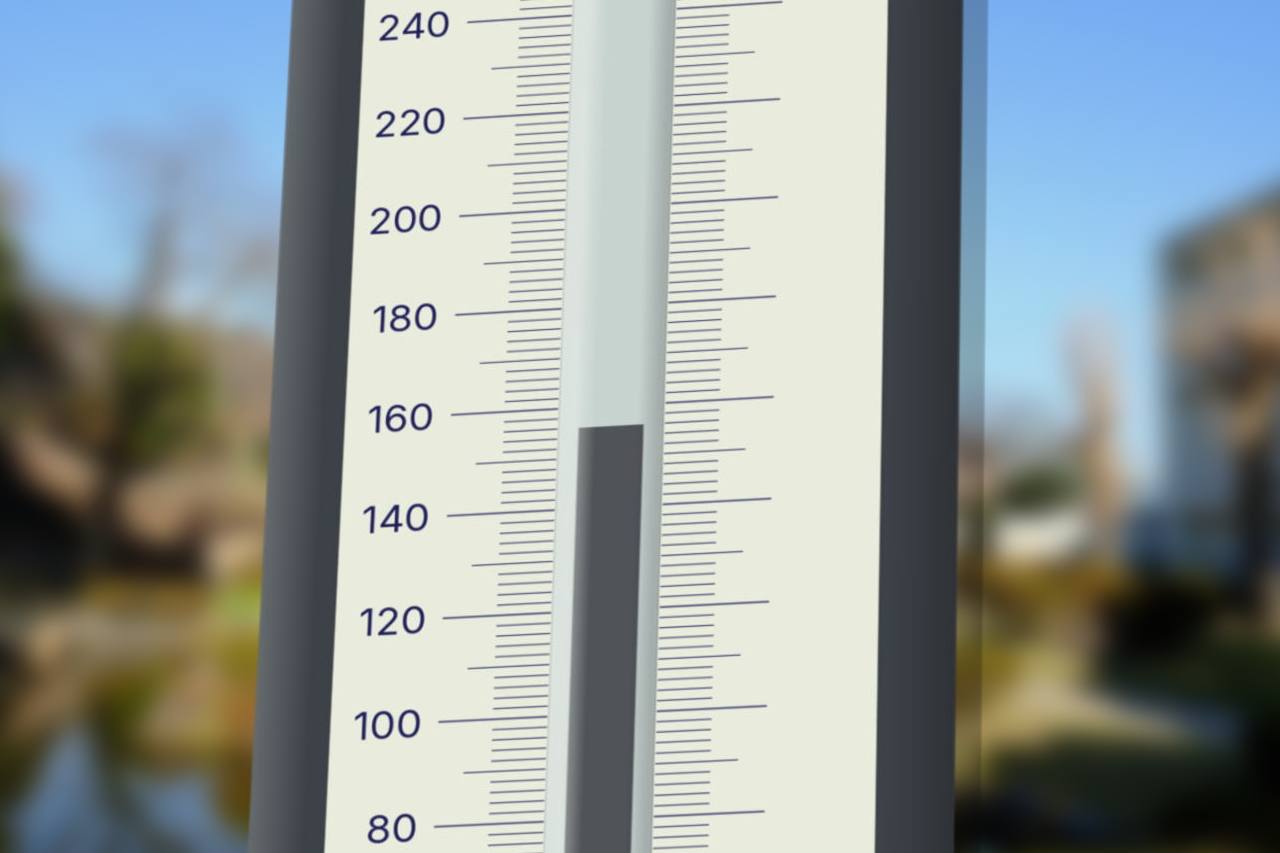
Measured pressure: 156 mmHg
